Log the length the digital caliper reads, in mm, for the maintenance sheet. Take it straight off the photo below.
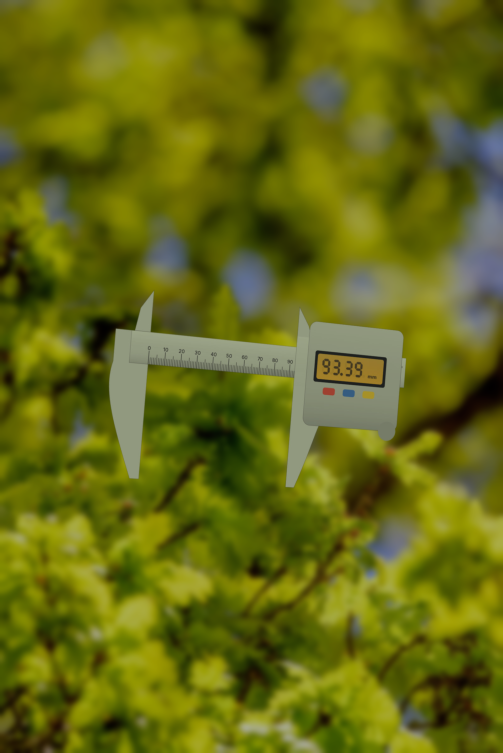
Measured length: 93.39 mm
